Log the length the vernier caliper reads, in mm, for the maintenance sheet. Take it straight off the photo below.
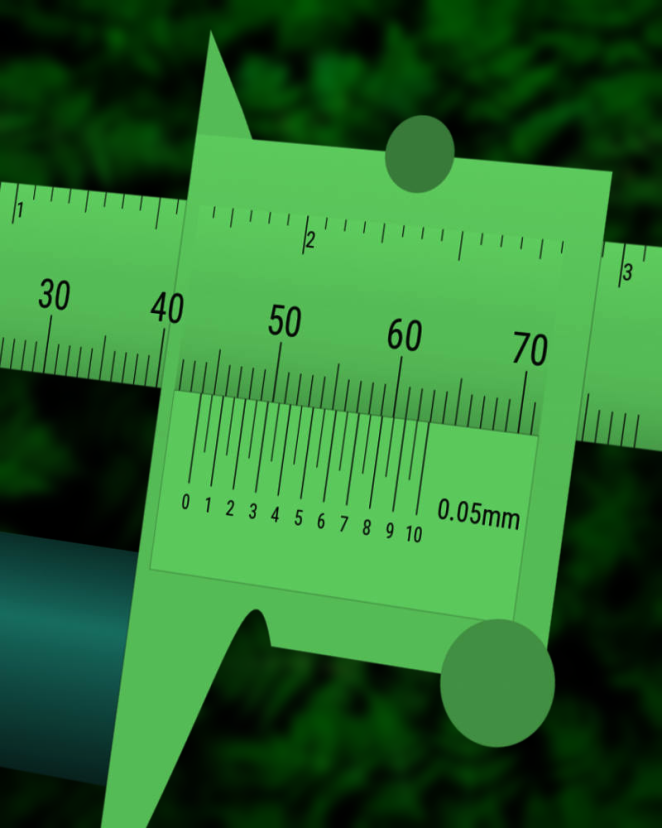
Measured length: 43.9 mm
